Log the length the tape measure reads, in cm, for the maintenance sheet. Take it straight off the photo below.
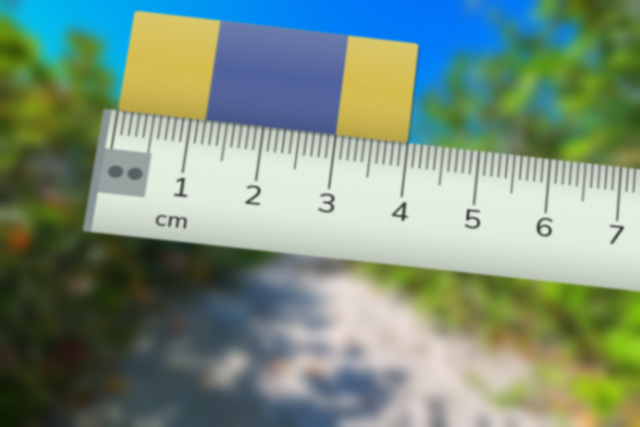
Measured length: 4 cm
